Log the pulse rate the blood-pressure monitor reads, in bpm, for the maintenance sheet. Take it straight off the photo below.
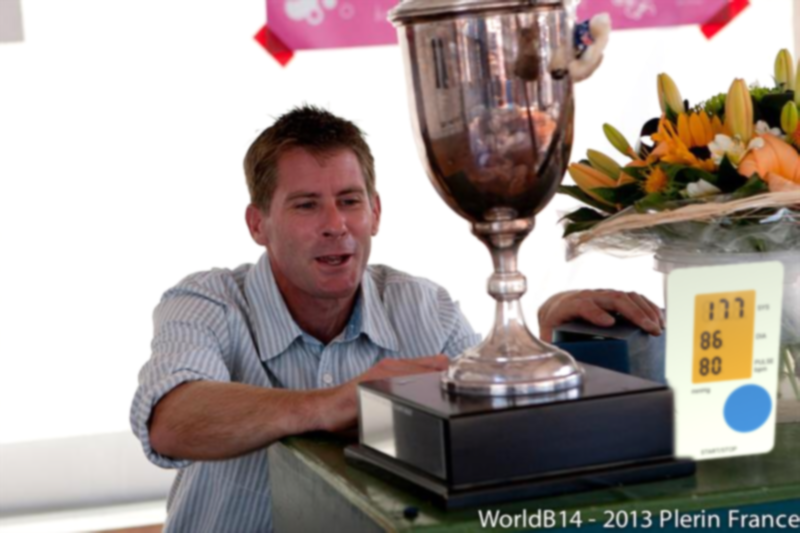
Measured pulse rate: 80 bpm
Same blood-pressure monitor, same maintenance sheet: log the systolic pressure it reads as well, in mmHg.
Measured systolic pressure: 177 mmHg
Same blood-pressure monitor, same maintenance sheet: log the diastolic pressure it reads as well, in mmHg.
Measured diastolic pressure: 86 mmHg
